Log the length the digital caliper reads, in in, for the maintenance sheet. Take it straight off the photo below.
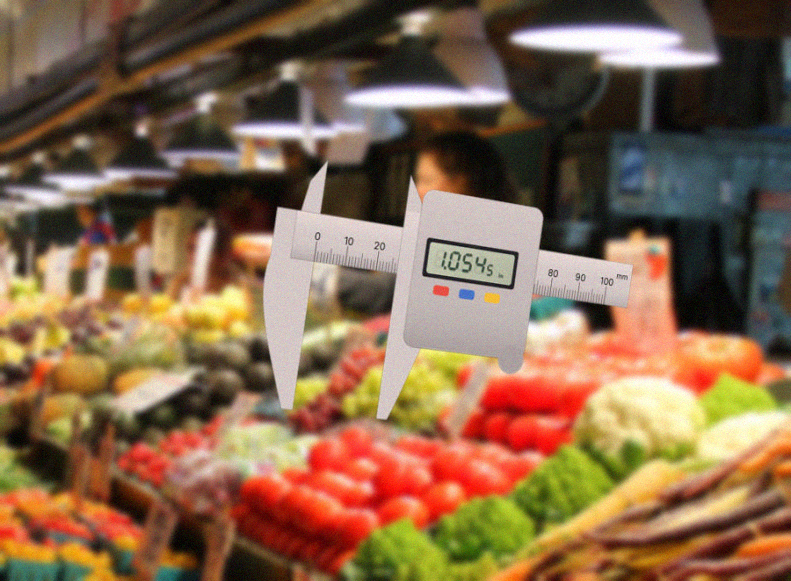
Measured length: 1.0545 in
